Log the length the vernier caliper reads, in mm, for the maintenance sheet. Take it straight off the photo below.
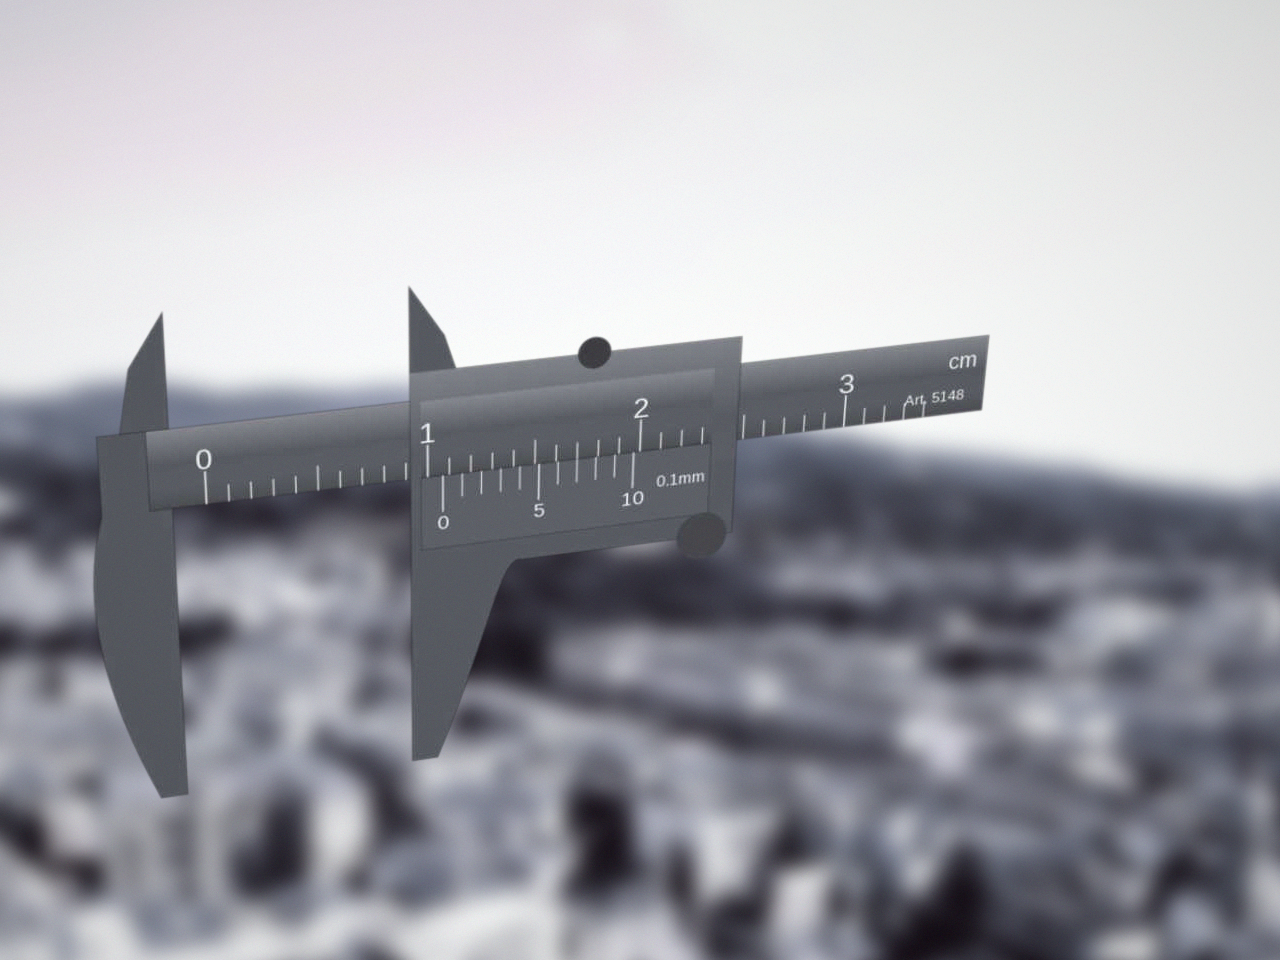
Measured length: 10.7 mm
